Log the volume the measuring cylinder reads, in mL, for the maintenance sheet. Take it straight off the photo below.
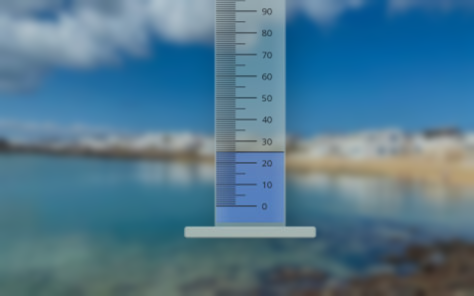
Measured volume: 25 mL
